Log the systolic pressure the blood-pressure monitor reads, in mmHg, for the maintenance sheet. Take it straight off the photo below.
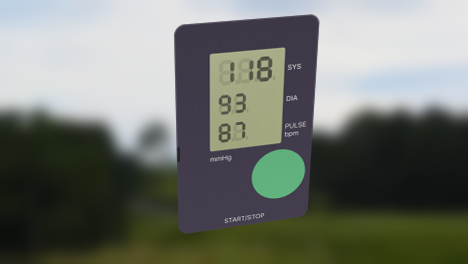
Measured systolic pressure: 118 mmHg
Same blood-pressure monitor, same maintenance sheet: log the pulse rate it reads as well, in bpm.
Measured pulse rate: 87 bpm
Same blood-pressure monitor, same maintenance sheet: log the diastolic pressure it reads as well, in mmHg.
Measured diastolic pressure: 93 mmHg
